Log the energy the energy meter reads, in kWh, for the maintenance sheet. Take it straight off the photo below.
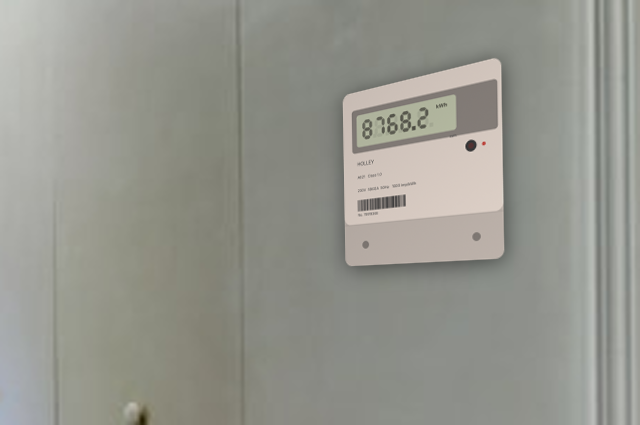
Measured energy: 8768.2 kWh
